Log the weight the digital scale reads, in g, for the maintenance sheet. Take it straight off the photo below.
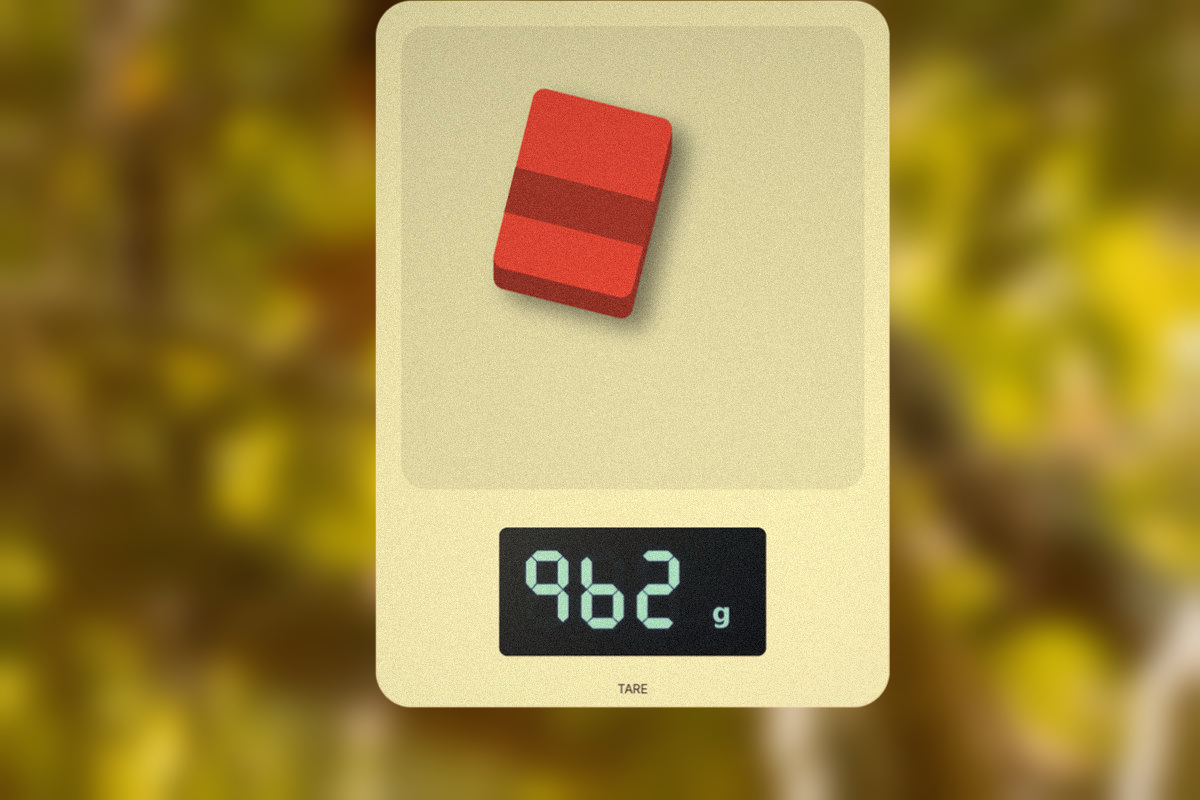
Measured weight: 962 g
